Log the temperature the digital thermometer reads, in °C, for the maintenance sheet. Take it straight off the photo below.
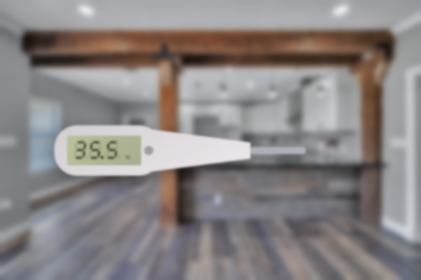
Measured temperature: 35.5 °C
